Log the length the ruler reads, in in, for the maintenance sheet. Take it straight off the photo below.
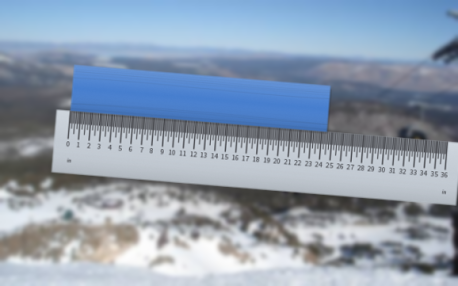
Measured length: 24.5 in
